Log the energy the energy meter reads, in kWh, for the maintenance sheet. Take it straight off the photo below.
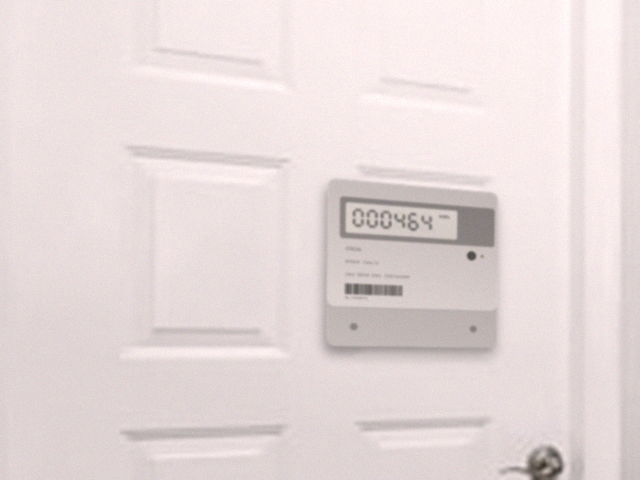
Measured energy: 464 kWh
